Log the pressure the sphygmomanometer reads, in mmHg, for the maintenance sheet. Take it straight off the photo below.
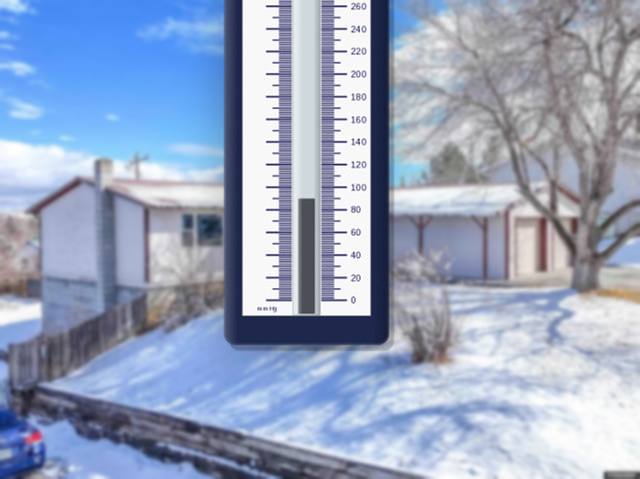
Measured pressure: 90 mmHg
